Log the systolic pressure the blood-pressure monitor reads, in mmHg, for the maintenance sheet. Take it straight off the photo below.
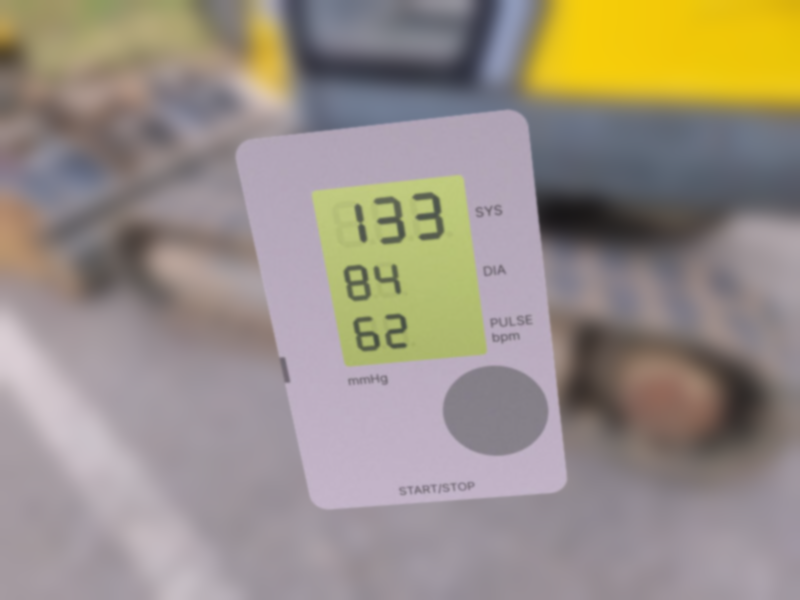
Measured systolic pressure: 133 mmHg
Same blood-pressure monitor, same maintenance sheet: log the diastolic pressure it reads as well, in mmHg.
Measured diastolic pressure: 84 mmHg
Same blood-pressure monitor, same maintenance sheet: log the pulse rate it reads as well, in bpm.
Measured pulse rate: 62 bpm
